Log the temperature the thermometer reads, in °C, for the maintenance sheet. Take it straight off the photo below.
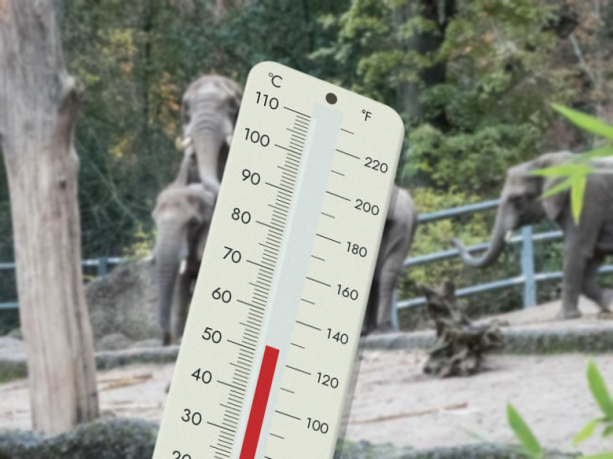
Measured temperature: 52 °C
